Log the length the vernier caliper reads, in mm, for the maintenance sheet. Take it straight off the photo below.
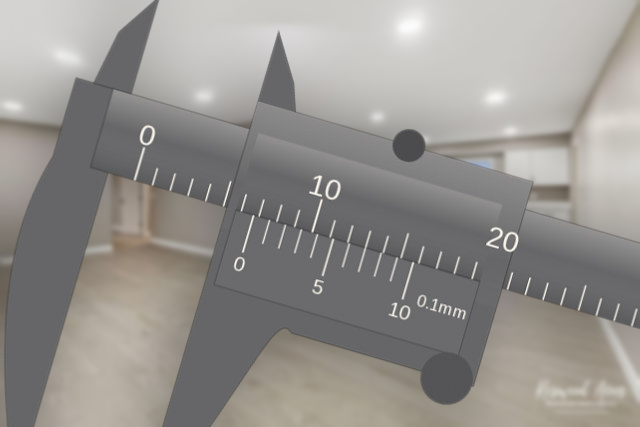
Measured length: 6.7 mm
